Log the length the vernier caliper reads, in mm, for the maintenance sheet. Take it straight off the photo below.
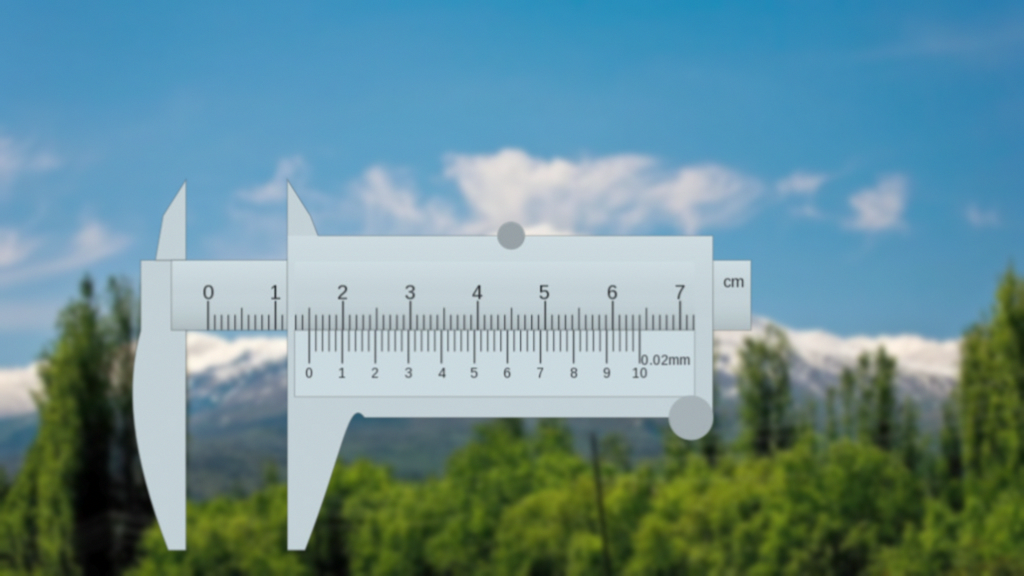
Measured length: 15.0 mm
